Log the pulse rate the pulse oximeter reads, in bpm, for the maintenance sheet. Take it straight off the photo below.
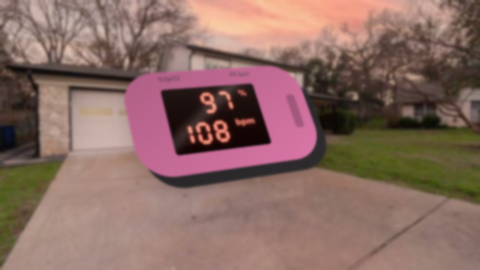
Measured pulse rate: 108 bpm
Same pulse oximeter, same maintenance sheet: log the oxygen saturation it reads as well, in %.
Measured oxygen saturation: 97 %
